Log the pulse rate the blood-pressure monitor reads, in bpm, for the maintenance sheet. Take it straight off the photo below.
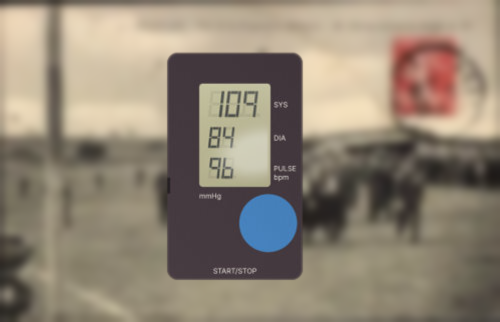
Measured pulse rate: 96 bpm
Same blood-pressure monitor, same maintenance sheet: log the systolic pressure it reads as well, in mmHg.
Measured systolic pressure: 109 mmHg
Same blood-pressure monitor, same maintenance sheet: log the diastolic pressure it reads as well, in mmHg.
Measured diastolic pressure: 84 mmHg
